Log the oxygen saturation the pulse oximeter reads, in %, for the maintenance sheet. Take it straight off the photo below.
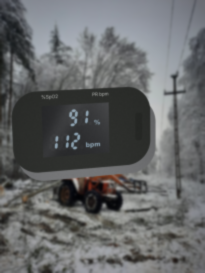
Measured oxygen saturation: 91 %
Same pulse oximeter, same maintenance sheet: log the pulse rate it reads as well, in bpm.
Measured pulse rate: 112 bpm
